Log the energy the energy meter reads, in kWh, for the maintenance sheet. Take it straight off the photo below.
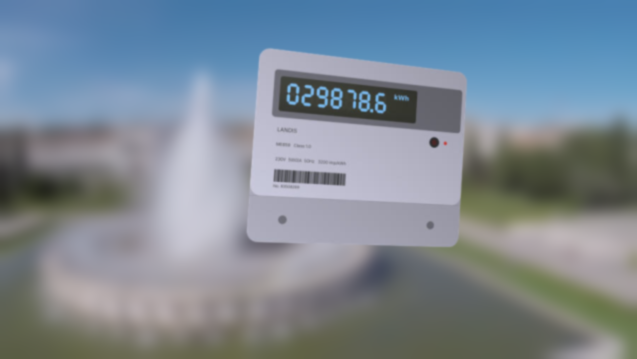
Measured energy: 29878.6 kWh
